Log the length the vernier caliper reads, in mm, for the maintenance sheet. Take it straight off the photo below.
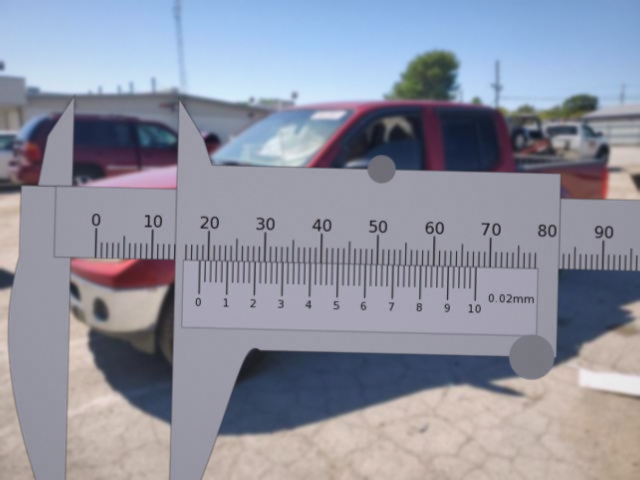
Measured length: 18.5 mm
